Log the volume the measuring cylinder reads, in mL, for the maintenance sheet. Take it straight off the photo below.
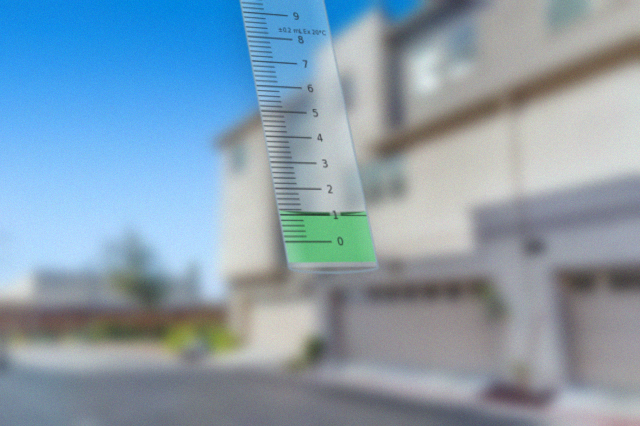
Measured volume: 1 mL
